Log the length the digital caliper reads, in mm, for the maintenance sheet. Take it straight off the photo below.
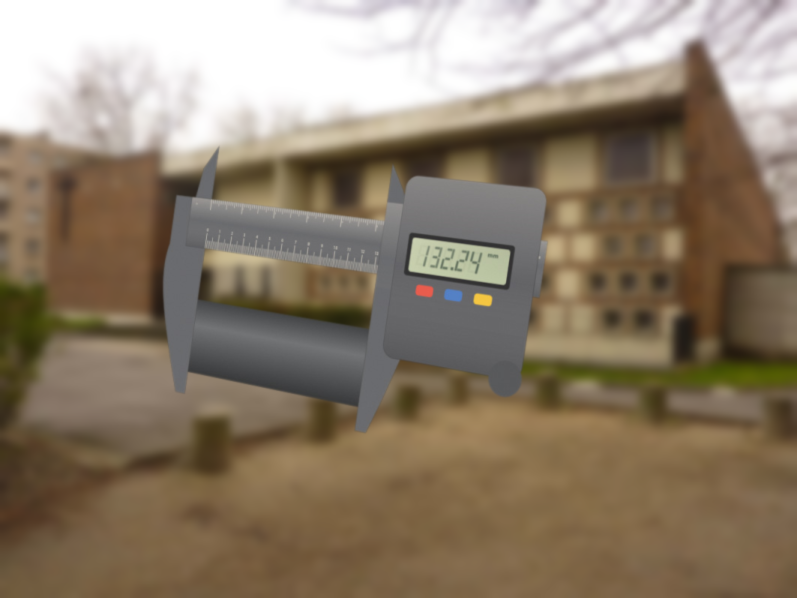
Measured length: 132.24 mm
